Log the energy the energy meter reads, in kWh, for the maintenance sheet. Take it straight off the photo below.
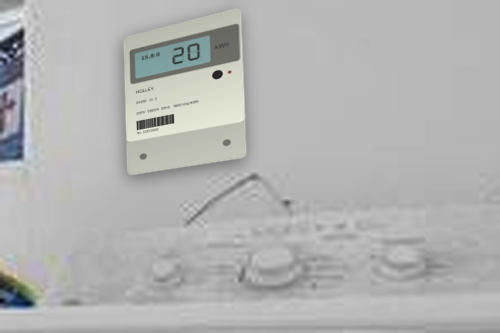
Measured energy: 20 kWh
